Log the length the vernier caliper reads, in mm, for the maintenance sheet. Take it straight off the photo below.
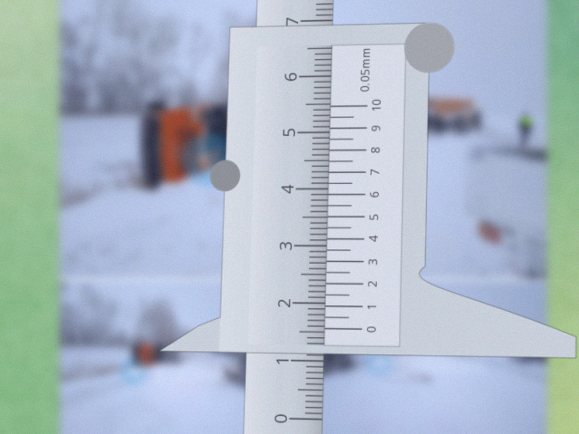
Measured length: 15.6 mm
